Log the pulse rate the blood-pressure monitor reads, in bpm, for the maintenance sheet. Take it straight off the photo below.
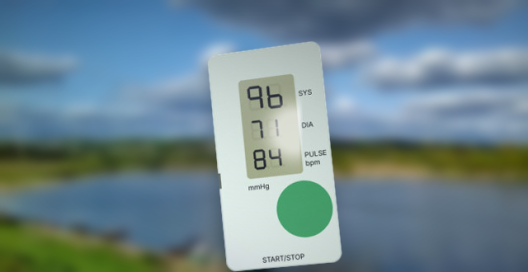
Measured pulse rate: 84 bpm
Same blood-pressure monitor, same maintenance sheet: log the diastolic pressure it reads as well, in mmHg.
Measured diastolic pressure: 71 mmHg
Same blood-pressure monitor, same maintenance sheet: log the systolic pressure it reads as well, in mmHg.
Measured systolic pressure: 96 mmHg
